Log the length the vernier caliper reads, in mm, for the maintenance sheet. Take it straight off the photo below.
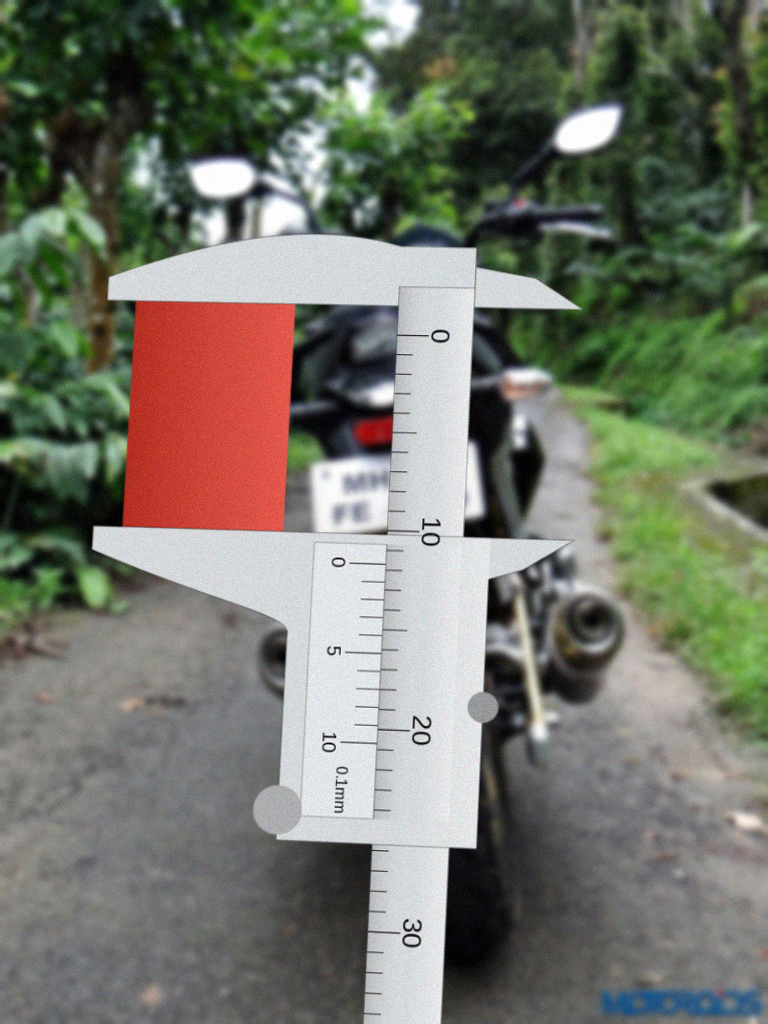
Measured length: 11.7 mm
